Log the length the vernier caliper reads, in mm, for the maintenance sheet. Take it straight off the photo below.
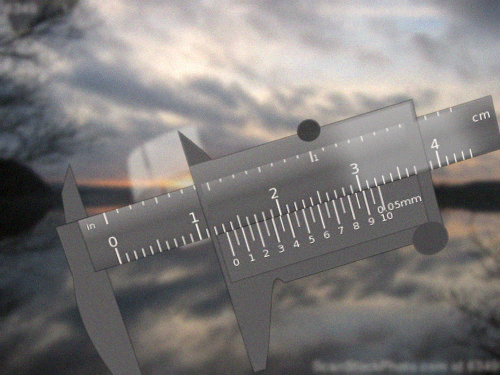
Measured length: 13.2 mm
